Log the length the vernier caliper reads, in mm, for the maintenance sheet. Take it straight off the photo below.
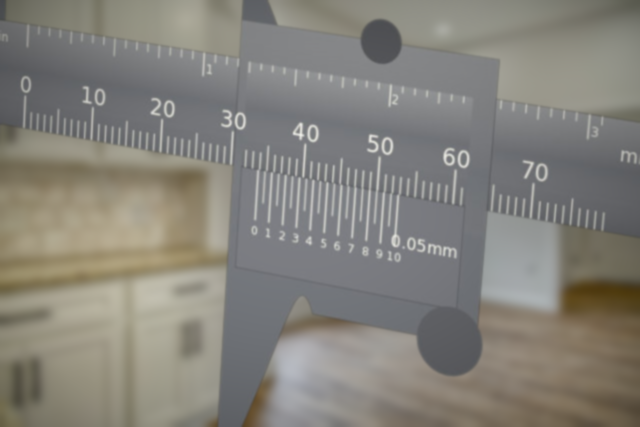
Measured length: 33.8 mm
